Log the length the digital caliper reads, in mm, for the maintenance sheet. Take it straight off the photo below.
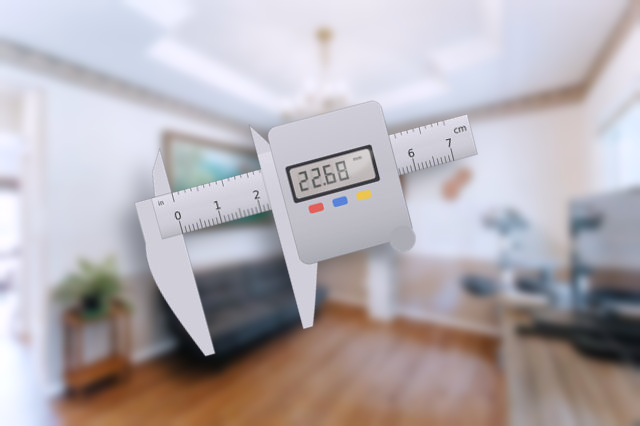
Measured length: 22.68 mm
